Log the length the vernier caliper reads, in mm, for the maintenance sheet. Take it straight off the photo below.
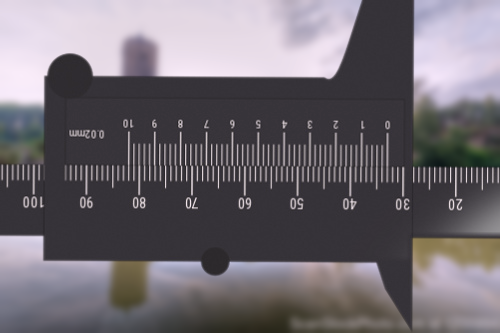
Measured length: 33.0 mm
